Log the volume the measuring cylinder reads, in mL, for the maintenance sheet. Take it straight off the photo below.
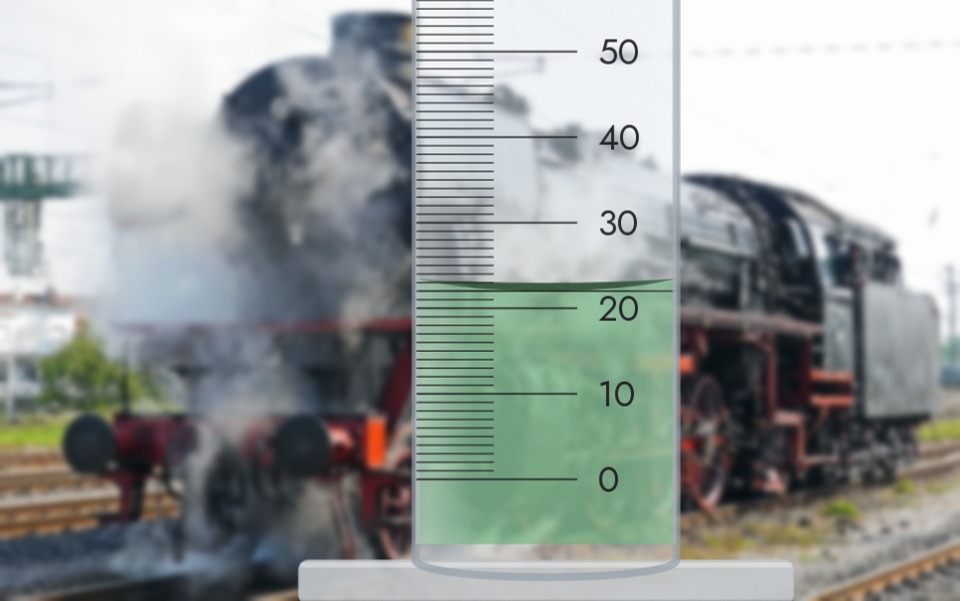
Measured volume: 22 mL
